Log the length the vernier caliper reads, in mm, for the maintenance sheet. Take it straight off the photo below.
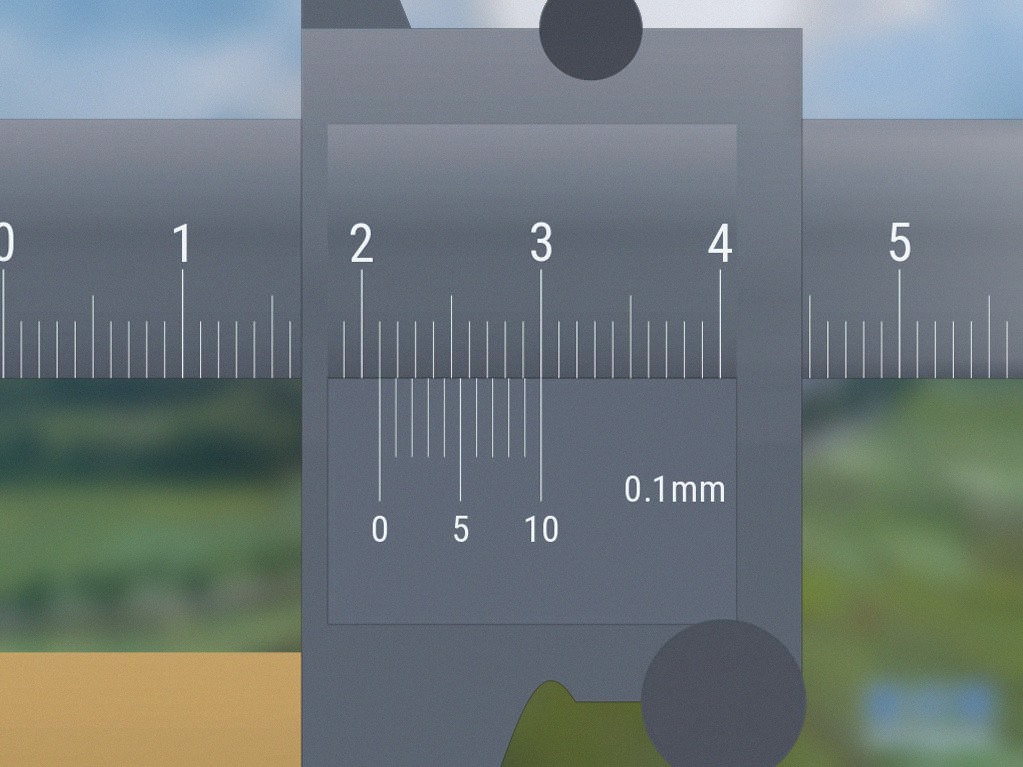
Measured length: 21.0 mm
